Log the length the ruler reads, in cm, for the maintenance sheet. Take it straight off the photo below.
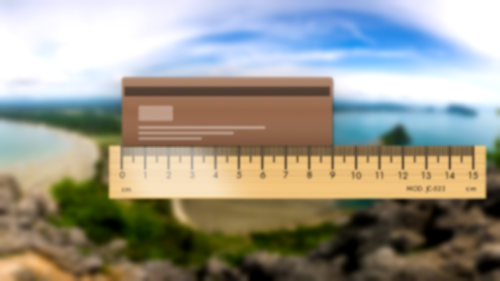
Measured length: 9 cm
